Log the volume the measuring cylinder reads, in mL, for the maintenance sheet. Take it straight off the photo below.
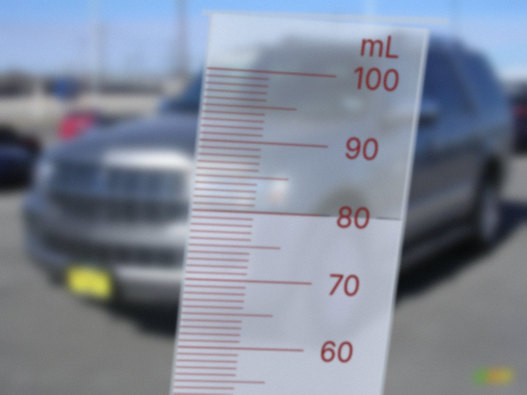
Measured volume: 80 mL
